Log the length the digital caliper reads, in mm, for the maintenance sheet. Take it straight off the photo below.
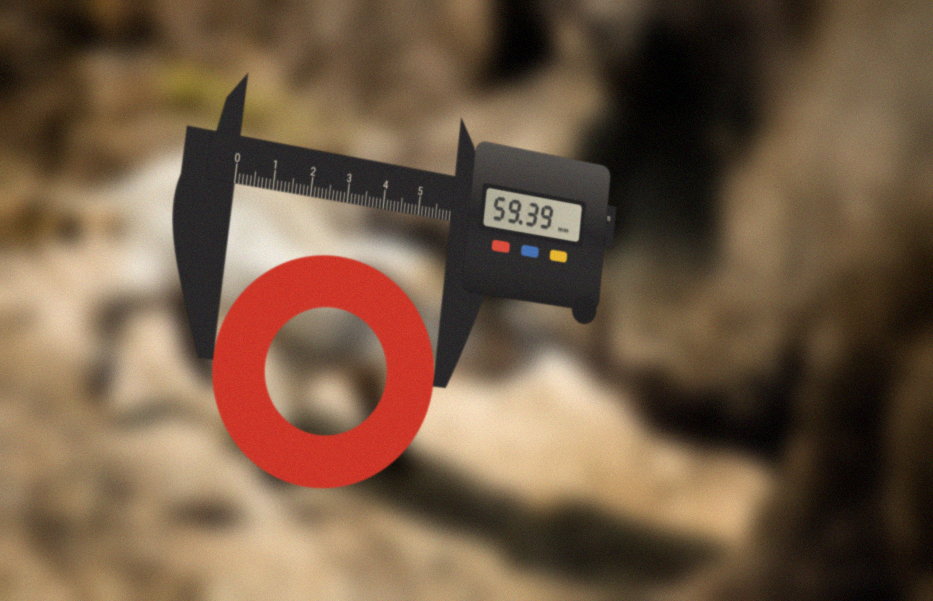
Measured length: 59.39 mm
